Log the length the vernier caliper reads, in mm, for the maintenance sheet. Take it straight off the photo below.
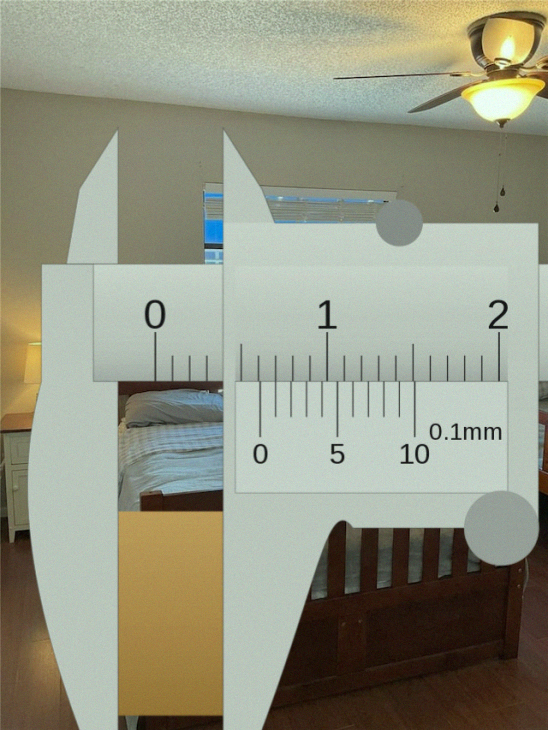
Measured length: 6.1 mm
